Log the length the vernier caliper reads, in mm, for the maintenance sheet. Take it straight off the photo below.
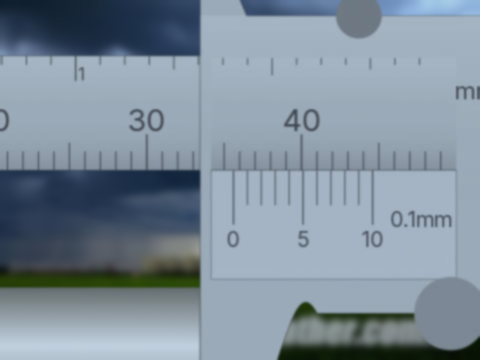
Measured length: 35.6 mm
